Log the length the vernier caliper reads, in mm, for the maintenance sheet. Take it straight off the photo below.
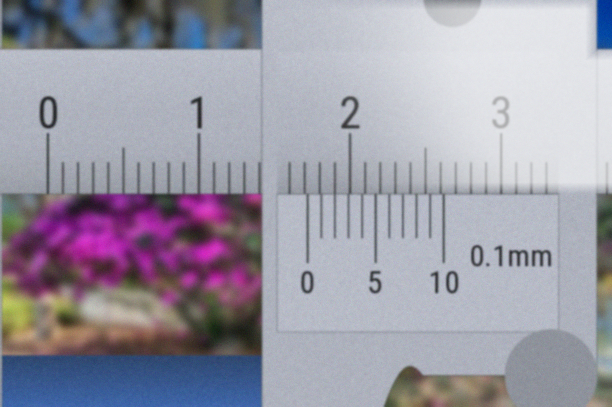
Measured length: 17.2 mm
